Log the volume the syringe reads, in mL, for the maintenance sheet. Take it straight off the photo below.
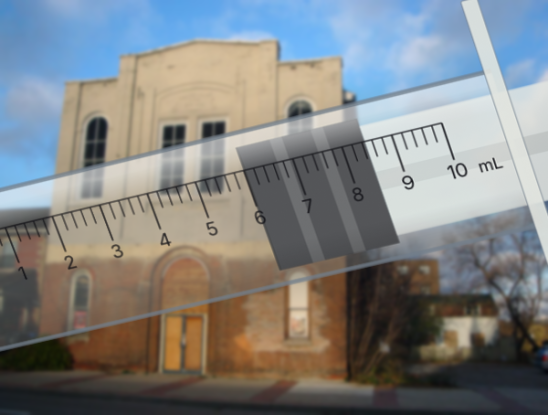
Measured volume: 6 mL
